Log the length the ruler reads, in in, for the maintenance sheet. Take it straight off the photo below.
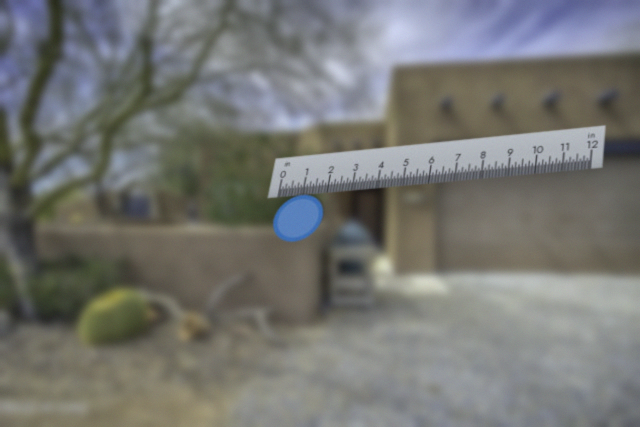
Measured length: 2 in
